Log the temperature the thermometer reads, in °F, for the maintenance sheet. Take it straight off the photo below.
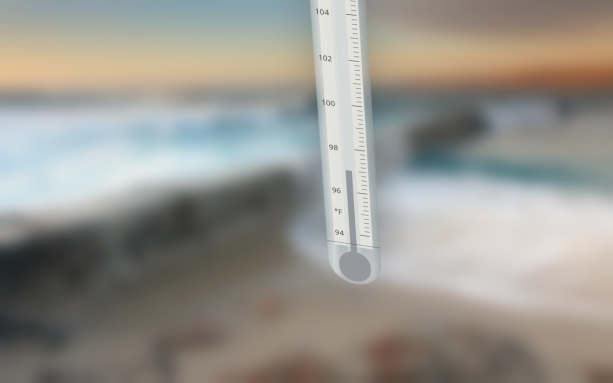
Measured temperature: 97 °F
